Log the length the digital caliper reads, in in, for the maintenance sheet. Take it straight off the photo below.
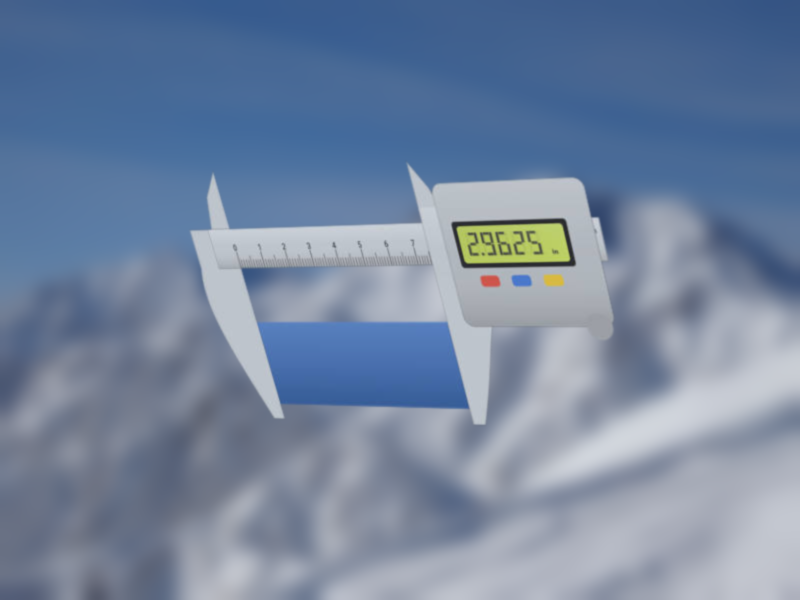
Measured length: 2.9625 in
